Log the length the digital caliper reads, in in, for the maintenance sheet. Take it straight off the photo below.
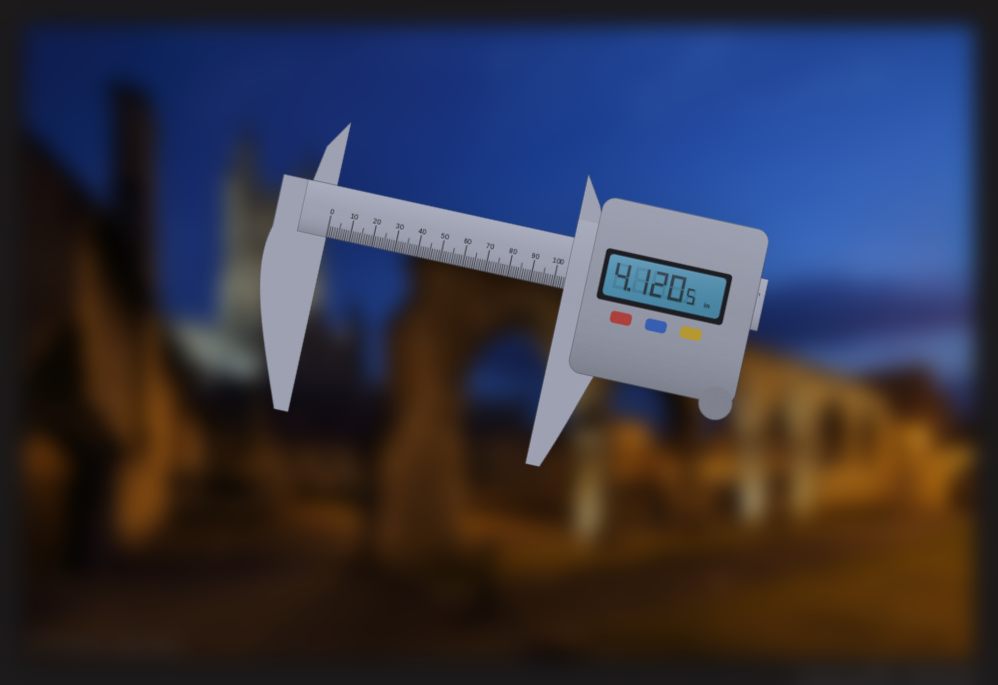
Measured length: 4.1205 in
